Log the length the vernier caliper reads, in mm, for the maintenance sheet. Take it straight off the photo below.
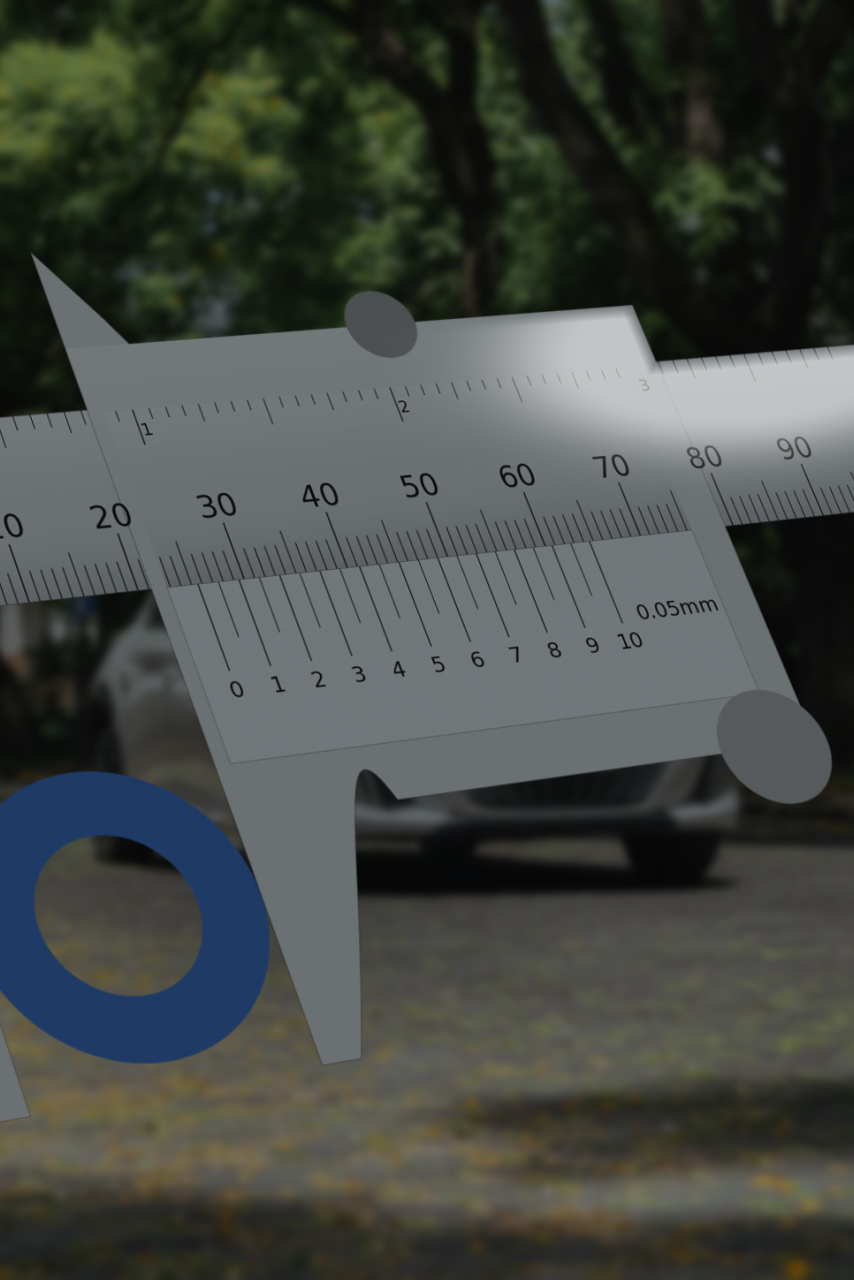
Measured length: 25.6 mm
